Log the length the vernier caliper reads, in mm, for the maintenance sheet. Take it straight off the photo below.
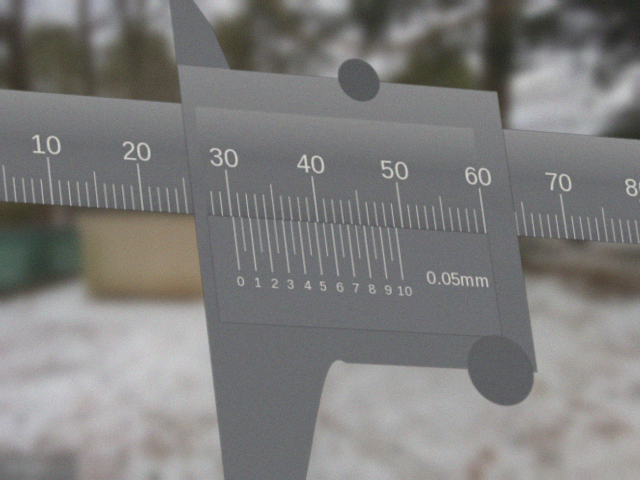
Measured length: 30.2 mm
